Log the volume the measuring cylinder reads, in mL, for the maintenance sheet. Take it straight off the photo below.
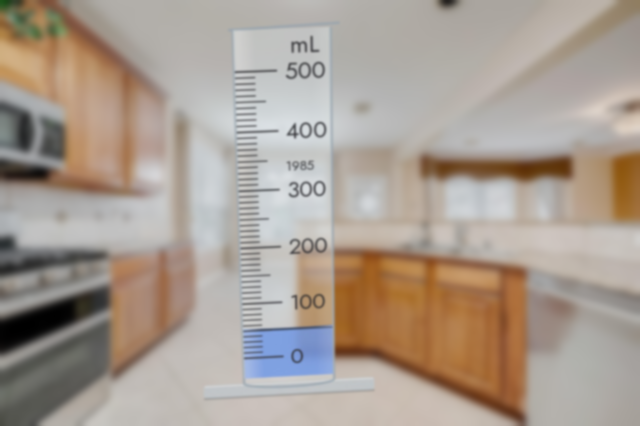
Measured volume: 50 mL
